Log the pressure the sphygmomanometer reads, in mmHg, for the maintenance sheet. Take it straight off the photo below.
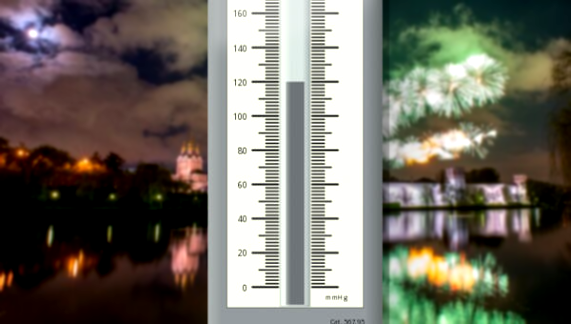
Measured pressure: 120 mmHg
